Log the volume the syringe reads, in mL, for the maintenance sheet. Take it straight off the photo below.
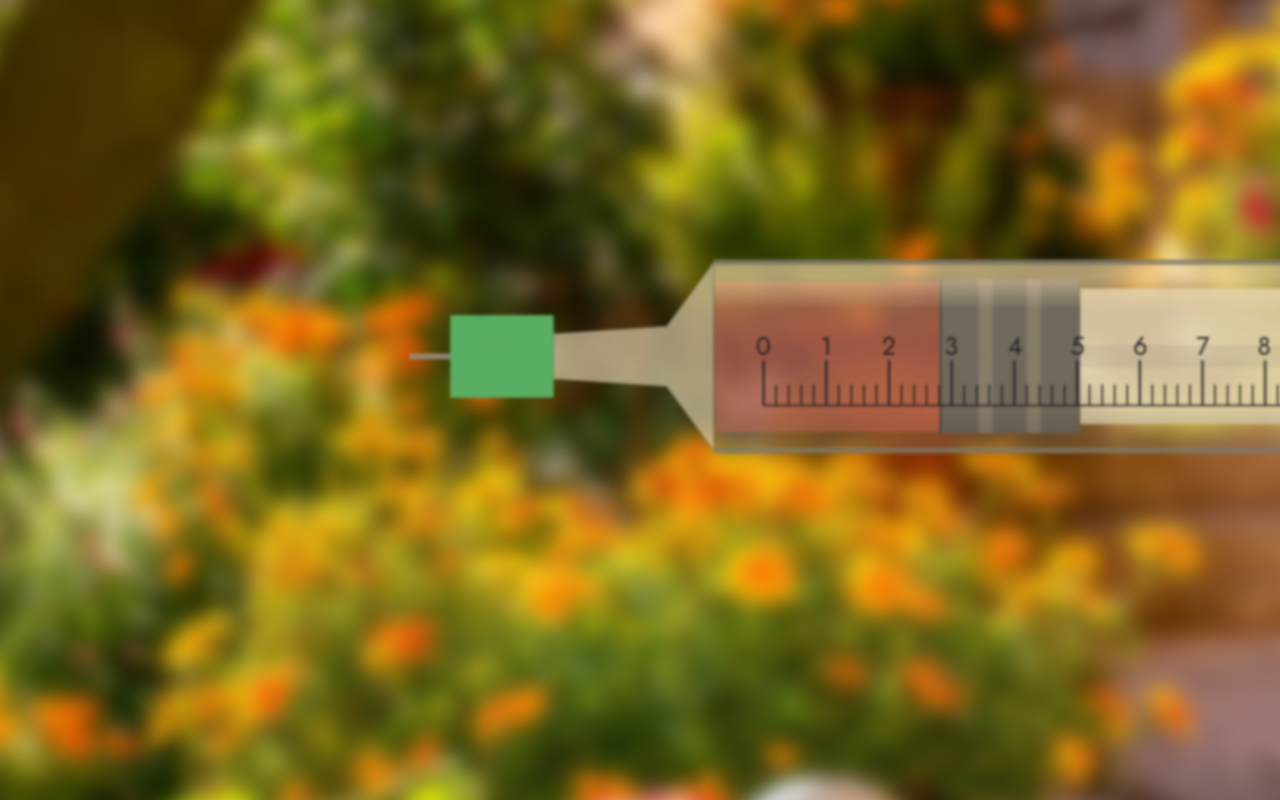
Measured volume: 2.8 mL
